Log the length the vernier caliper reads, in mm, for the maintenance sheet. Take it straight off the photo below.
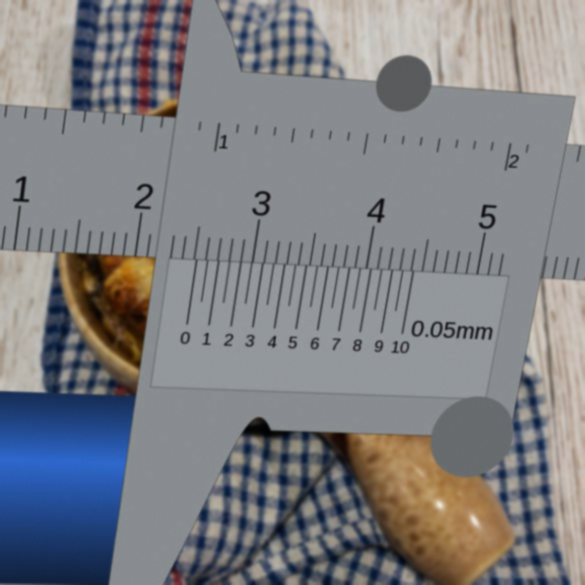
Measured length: 25.2 mm
